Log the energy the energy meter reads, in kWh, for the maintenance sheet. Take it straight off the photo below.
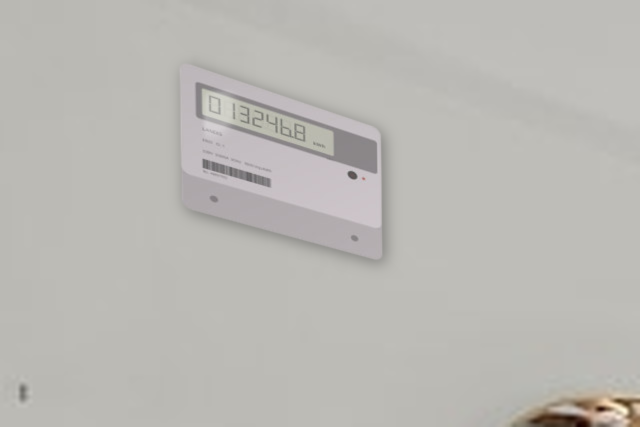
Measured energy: 13246.8 kWh
